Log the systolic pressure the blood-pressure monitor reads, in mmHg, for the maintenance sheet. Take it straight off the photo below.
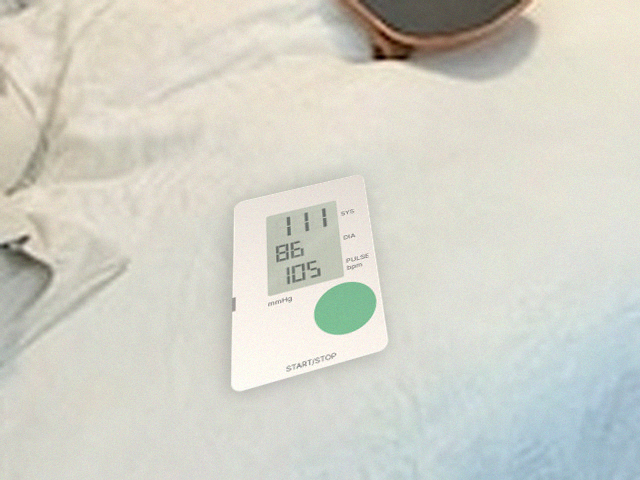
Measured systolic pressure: 111 mmHg
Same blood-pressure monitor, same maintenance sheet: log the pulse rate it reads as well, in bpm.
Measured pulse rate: 105 bpm
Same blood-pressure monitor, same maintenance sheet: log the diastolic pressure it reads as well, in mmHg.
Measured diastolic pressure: 86 mmHg
